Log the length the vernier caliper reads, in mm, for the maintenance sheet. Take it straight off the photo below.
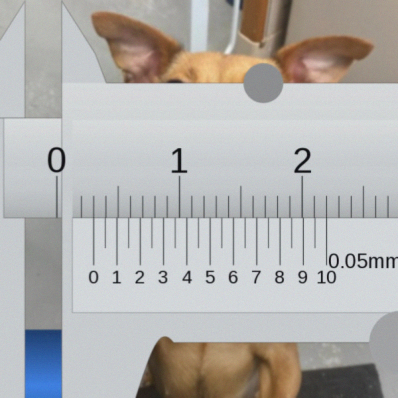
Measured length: 3.0 mm
